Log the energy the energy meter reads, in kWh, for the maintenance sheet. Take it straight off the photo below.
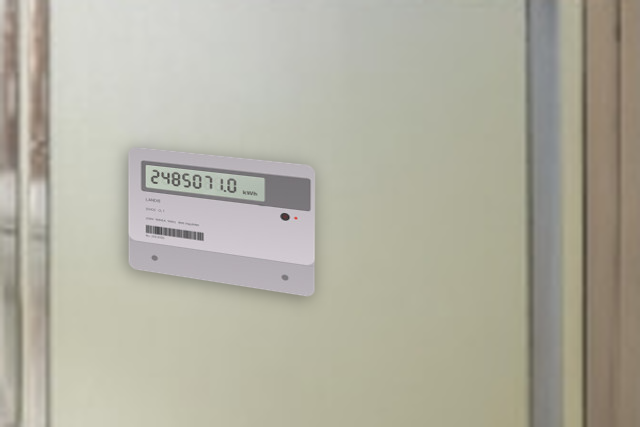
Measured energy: 2485071.0 kWh
